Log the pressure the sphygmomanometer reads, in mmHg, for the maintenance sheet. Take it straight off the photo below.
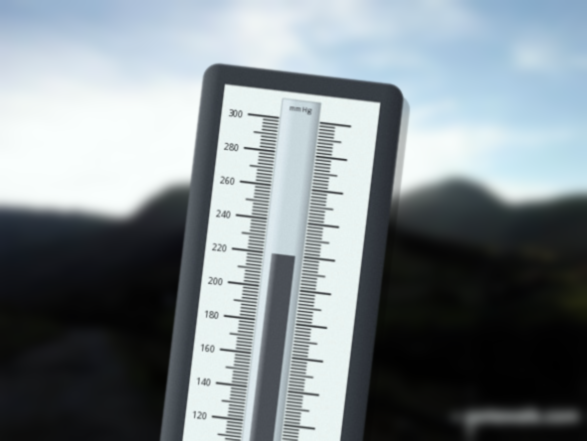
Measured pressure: 220 mmHg
